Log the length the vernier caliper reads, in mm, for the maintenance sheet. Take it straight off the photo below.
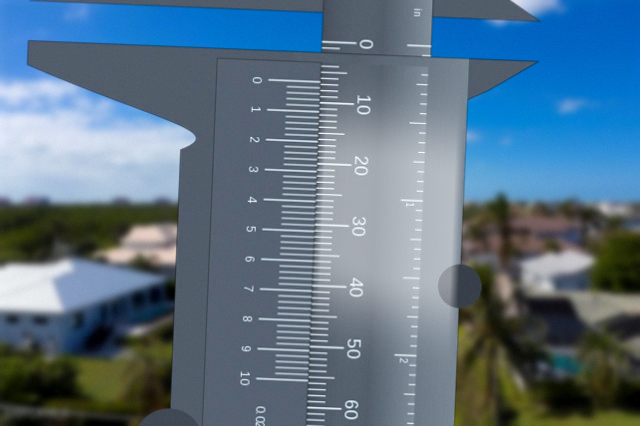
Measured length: 6.6 mm
